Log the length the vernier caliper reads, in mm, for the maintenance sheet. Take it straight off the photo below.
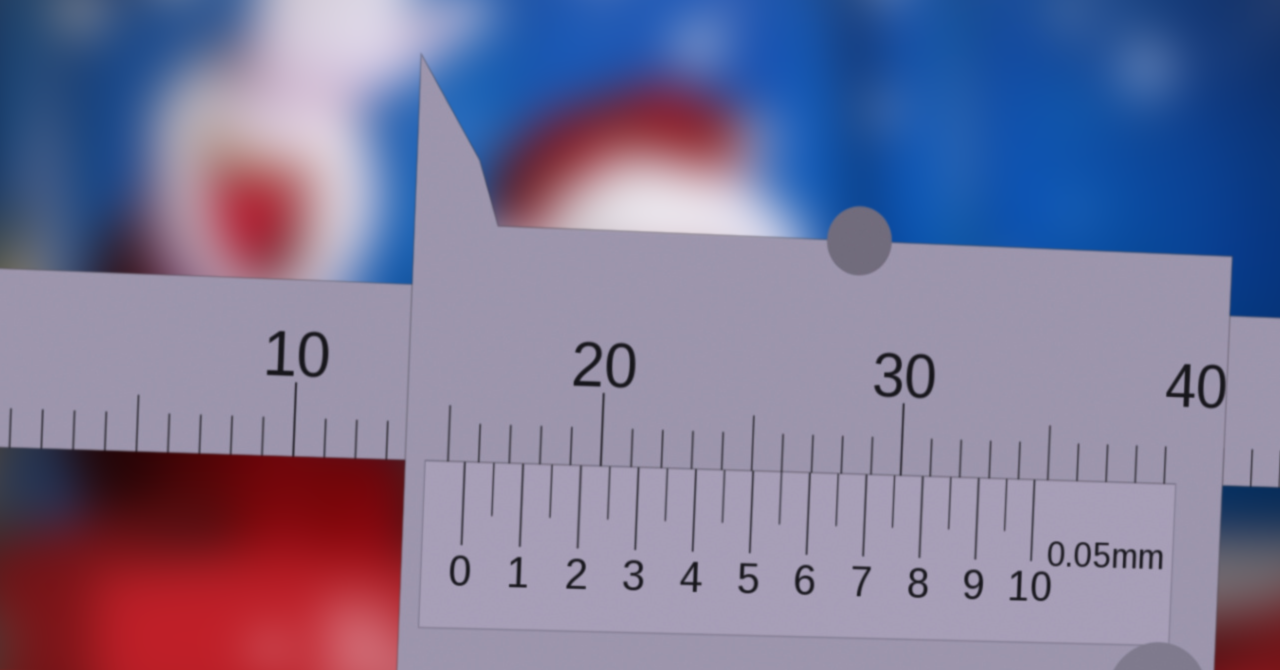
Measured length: 15.55 mm
